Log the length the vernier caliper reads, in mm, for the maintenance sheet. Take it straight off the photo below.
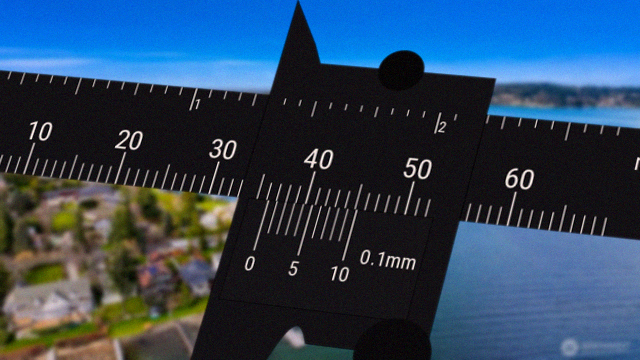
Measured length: 36.2 mm
